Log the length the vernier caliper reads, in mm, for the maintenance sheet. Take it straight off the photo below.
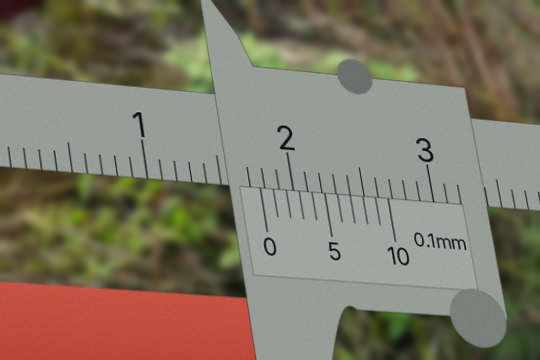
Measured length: 17.7 mm
